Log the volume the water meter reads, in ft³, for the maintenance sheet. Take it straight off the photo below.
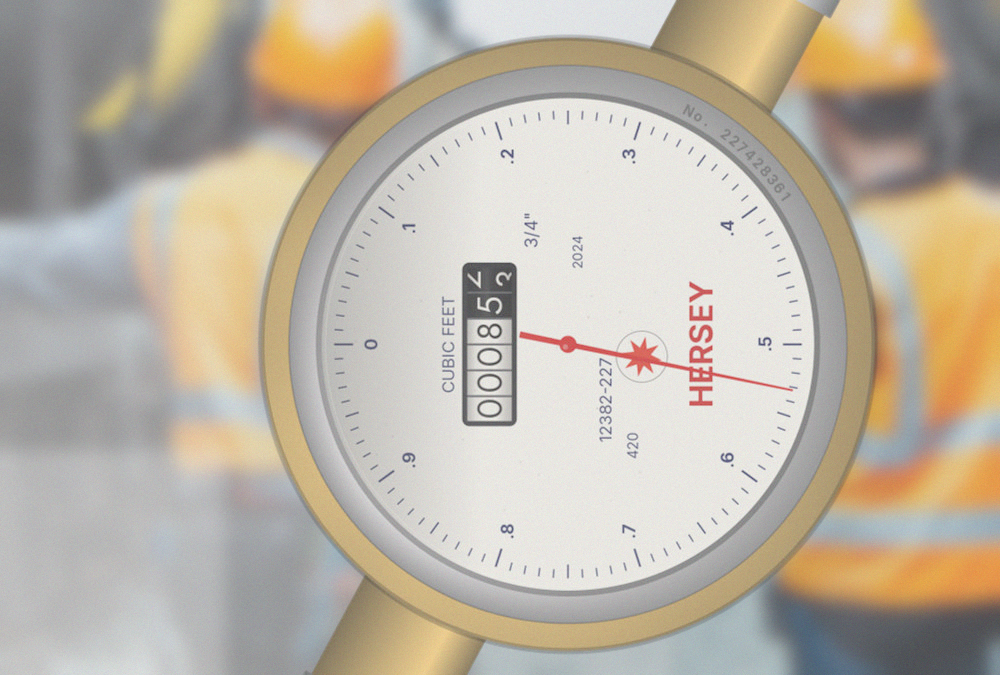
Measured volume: 852.53 ft³
